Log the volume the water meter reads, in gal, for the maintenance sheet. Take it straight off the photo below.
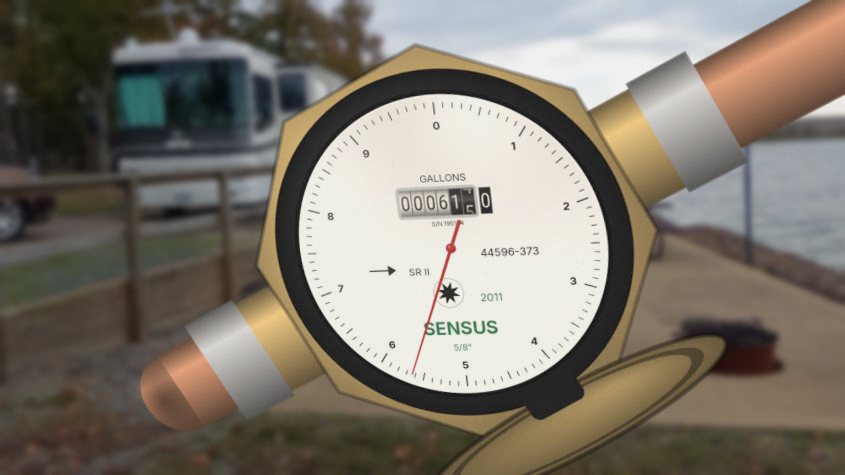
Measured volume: 6145.6 gal
